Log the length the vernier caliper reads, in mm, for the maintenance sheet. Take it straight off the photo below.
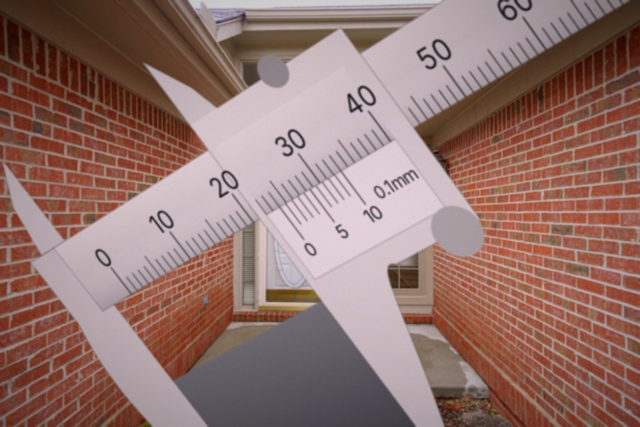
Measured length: 24.0 mm
